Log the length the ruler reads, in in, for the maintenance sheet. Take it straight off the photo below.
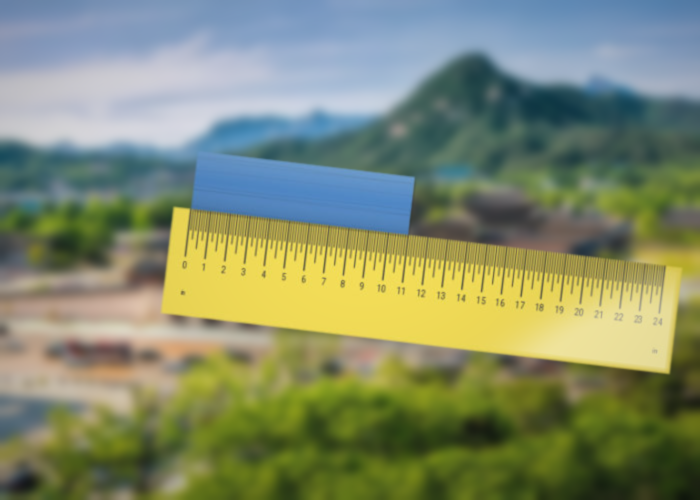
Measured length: 11 in
